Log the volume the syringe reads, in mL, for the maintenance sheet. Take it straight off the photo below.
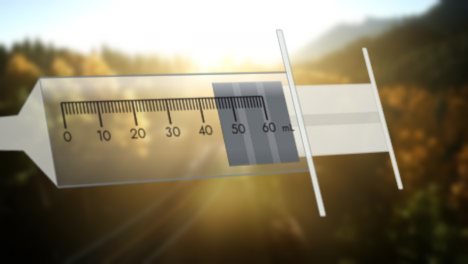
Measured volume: 45 mL
